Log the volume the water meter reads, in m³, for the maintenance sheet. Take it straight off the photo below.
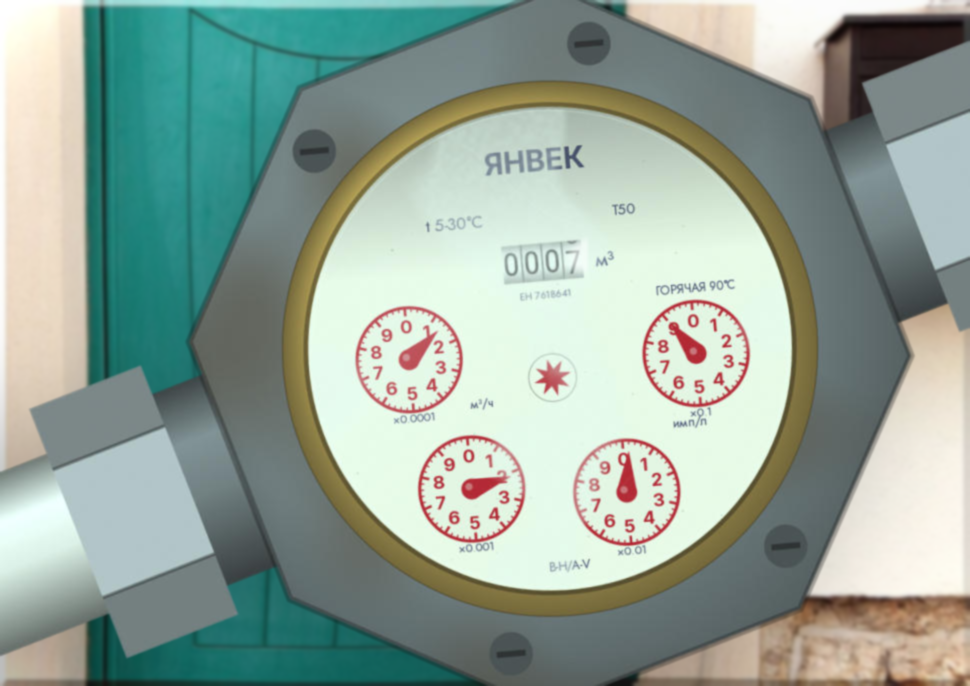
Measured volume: 6.9021 m³
